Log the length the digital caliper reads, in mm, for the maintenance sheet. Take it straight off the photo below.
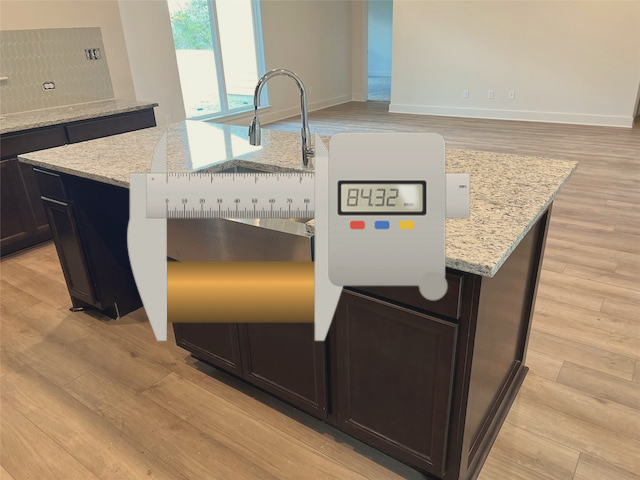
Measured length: 84.32 mm
